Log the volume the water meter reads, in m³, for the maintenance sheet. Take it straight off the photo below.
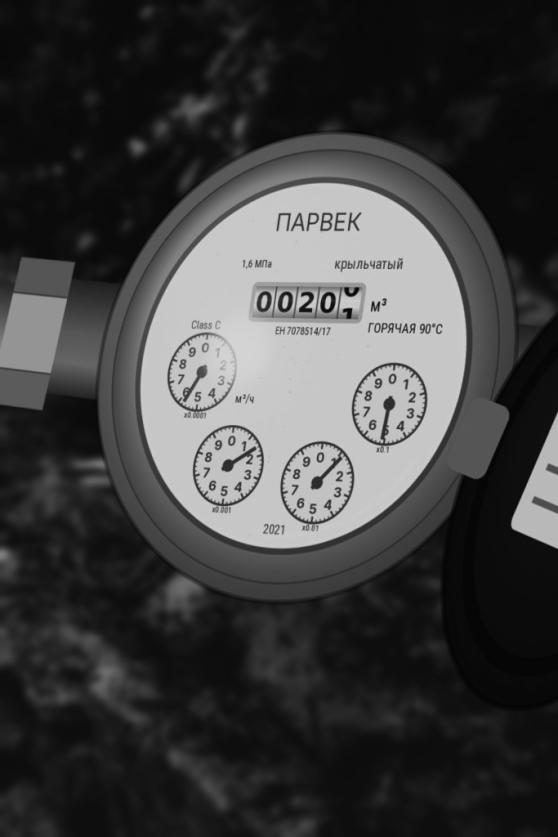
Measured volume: 200.5115 m³
